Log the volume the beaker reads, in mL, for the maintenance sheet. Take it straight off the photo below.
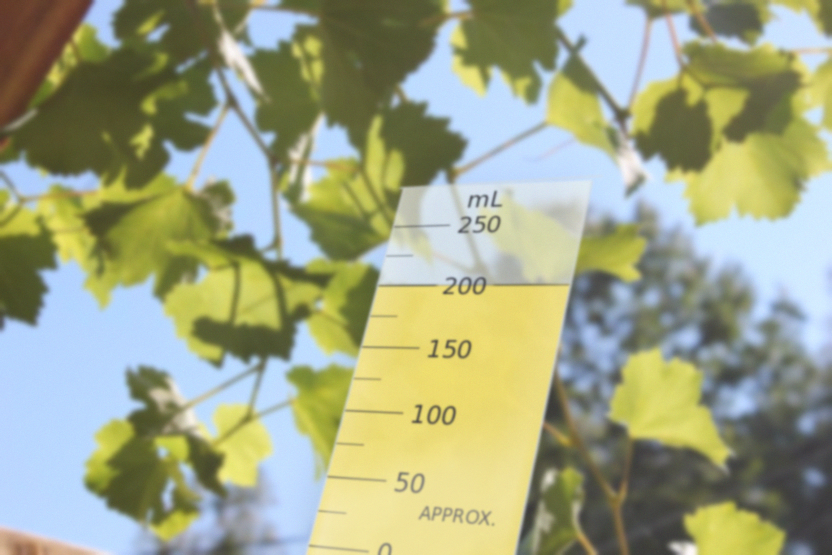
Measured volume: 200 mL
